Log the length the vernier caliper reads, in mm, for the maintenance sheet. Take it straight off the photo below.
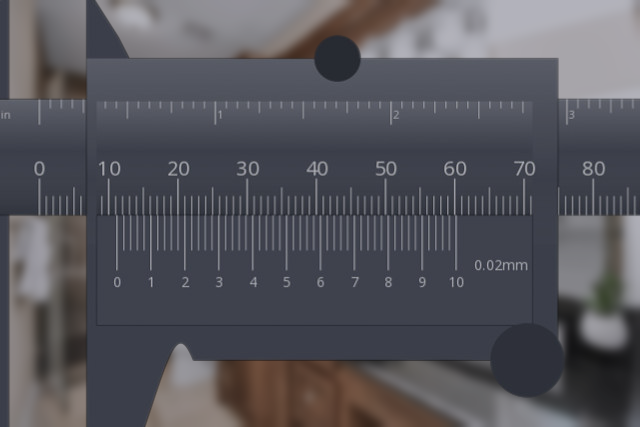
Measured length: 11.2 mm
